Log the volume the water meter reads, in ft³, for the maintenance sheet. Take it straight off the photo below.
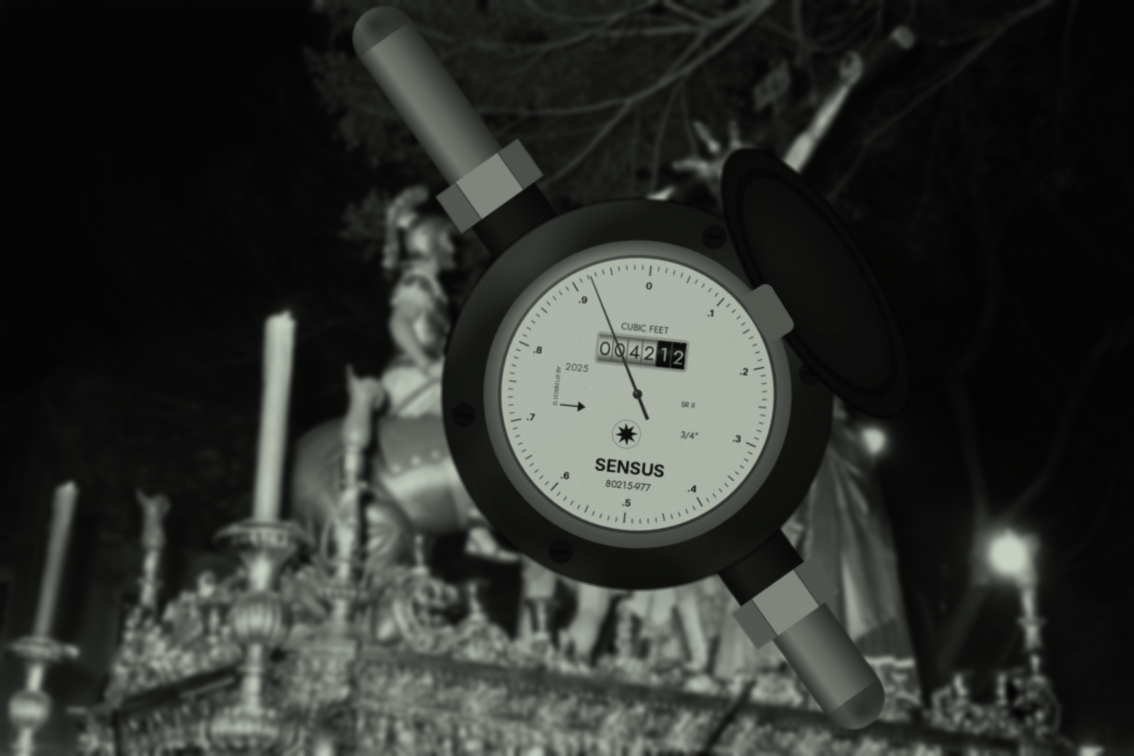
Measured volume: 4211.92 ft³
